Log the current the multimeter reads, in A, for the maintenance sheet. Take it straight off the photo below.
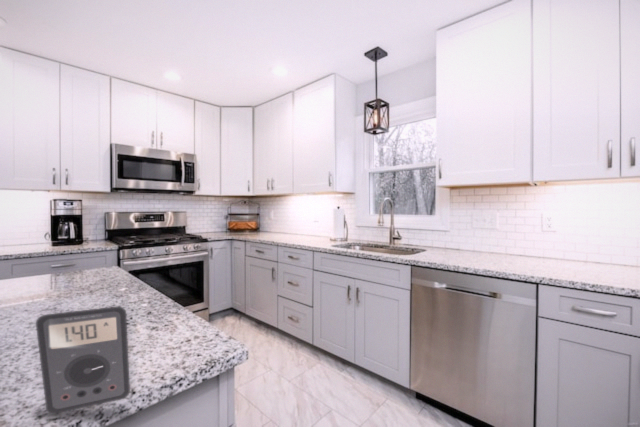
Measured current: 1.40 A
